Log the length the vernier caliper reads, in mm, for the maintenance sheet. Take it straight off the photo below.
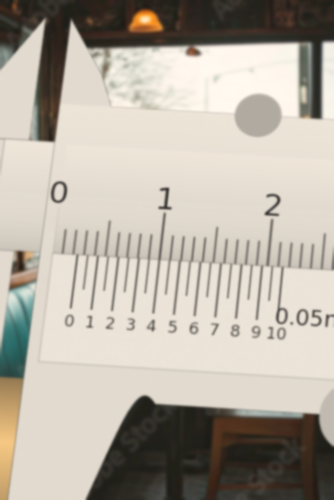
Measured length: 2.4 mm
